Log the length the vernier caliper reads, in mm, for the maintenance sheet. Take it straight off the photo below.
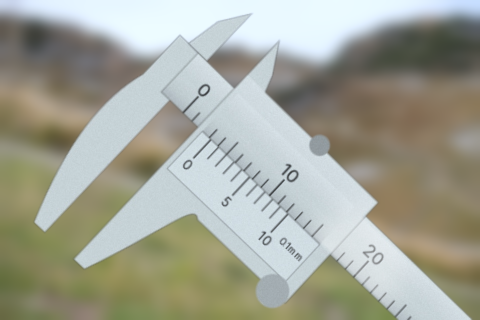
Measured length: 3.2 mm
